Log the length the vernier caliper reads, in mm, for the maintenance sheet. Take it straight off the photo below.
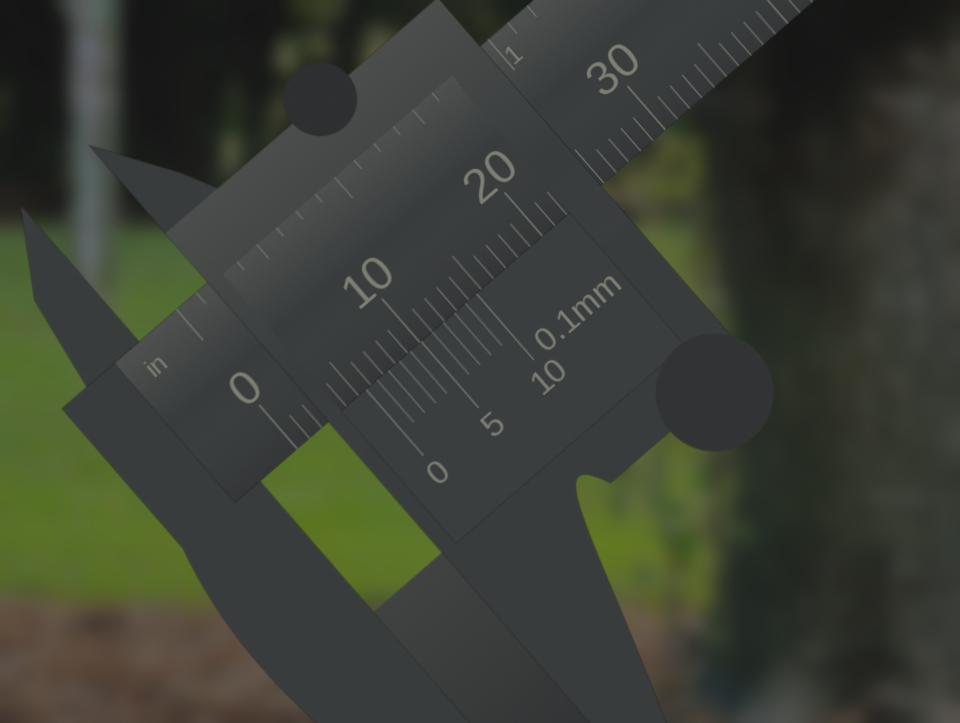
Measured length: 5.6 mm
